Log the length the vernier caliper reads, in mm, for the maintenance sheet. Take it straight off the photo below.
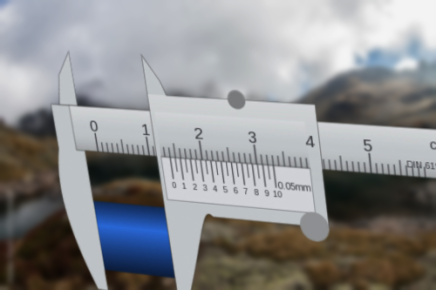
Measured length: 14.0 mm
